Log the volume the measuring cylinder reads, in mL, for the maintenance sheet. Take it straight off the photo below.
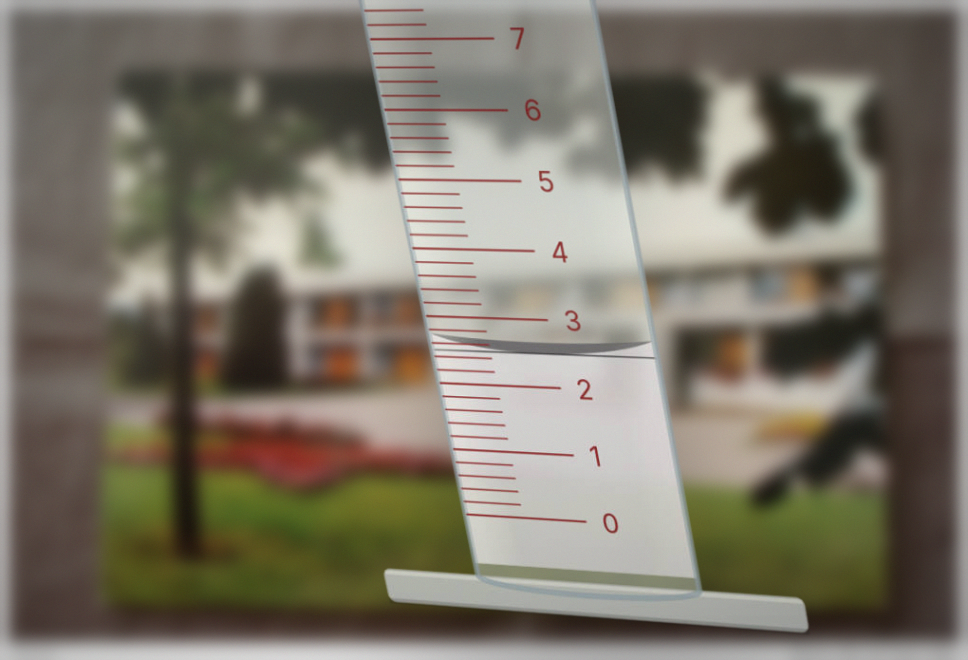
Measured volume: 2.5 mL
